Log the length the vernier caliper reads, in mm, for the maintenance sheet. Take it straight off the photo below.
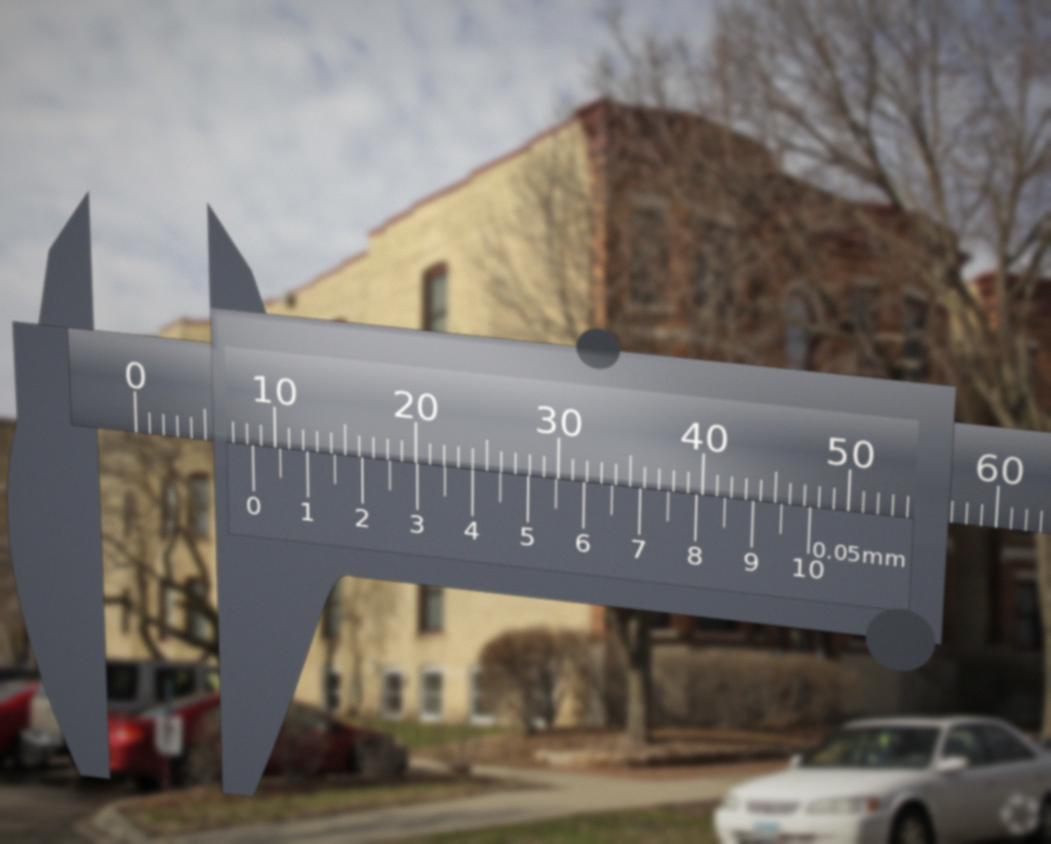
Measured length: 8.4 mm
